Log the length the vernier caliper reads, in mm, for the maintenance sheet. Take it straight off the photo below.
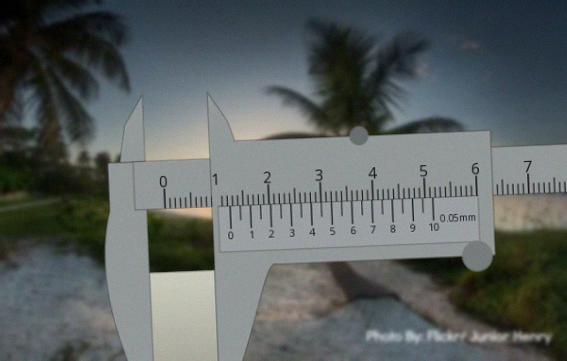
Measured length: 12.5 mm
